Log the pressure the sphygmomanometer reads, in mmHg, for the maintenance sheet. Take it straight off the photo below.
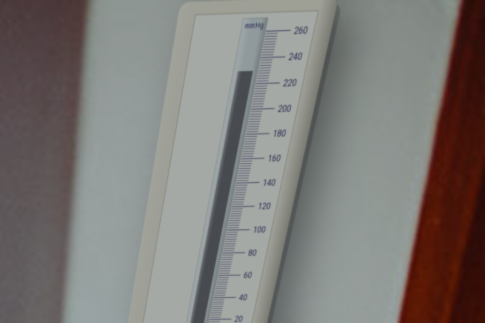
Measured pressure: 230 mmHg
